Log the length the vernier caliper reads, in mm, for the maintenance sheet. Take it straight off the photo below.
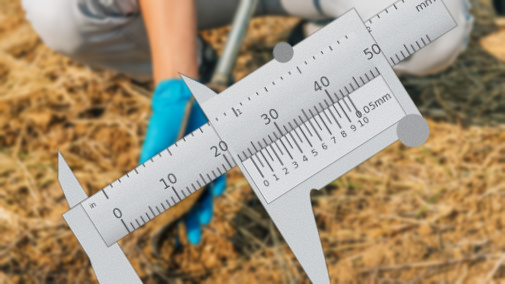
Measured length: 23.6 mm
